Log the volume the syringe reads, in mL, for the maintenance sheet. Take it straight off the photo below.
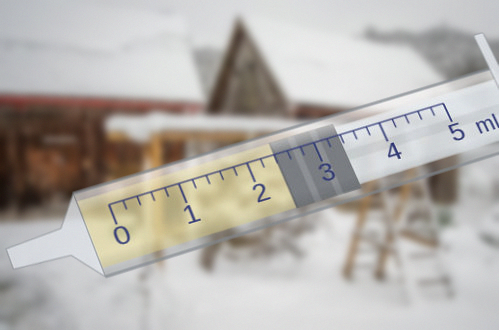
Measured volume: 2.4 mL
